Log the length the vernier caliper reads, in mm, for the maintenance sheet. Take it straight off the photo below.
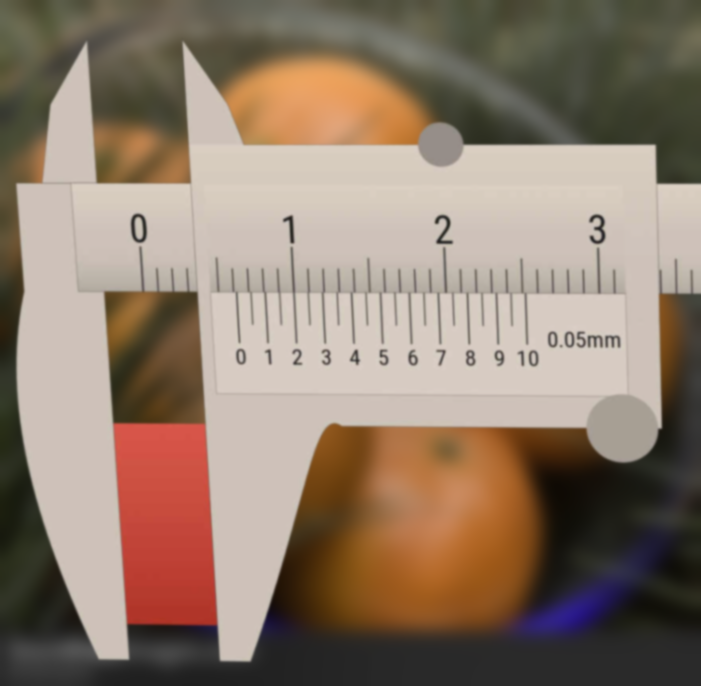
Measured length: 6.2 mm
